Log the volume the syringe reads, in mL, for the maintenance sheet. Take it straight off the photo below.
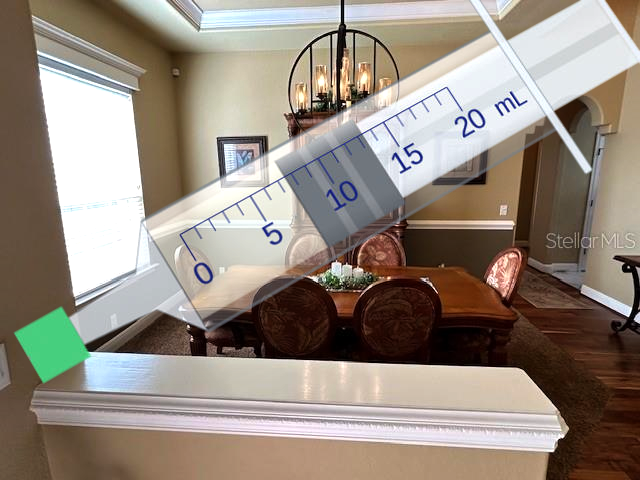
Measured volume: 7.5 mL
